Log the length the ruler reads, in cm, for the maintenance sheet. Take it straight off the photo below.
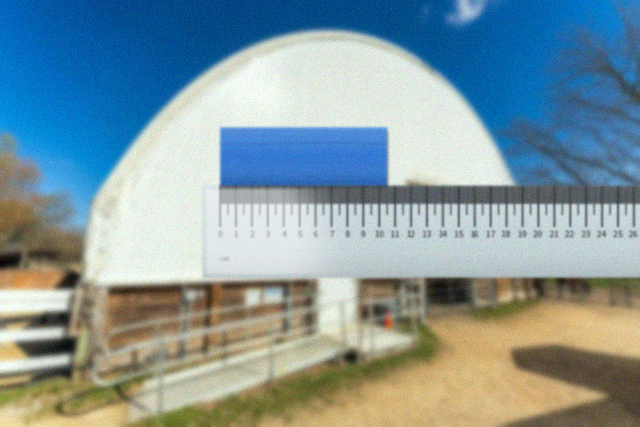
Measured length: 10.5 cm
